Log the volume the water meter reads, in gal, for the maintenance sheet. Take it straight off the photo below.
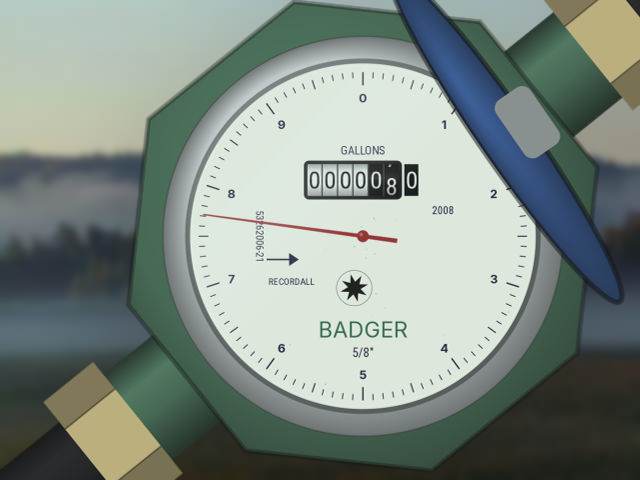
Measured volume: 77.7 gal
